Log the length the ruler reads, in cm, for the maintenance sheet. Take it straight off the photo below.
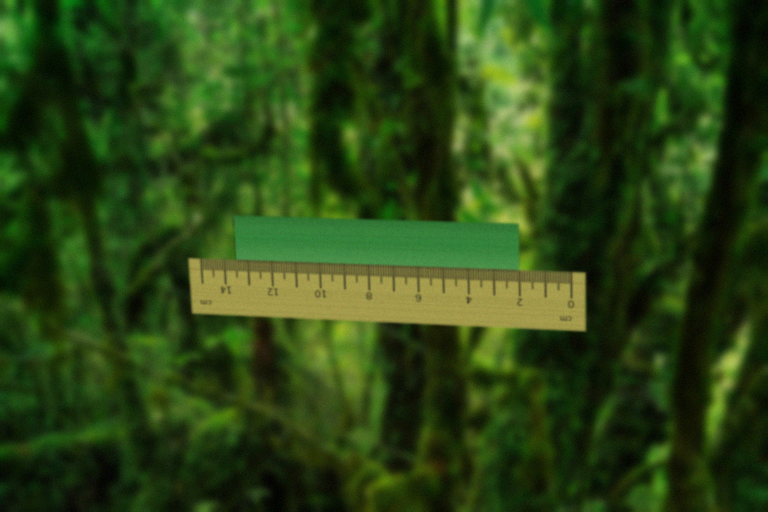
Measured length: 11.5 cm
